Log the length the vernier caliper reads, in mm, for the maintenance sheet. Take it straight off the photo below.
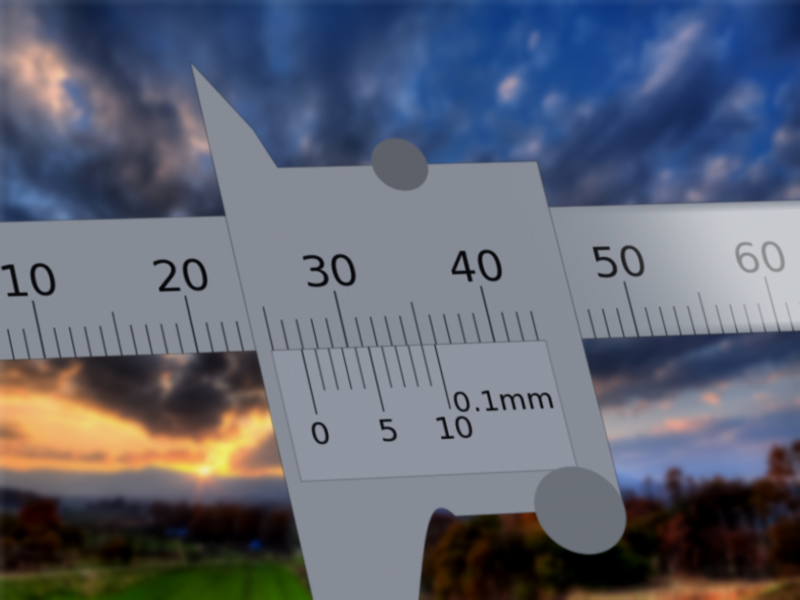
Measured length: 26.9 mm
